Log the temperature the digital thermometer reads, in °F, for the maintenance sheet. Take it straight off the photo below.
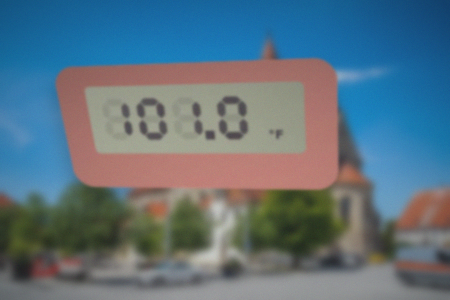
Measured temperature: 101.0 °F
